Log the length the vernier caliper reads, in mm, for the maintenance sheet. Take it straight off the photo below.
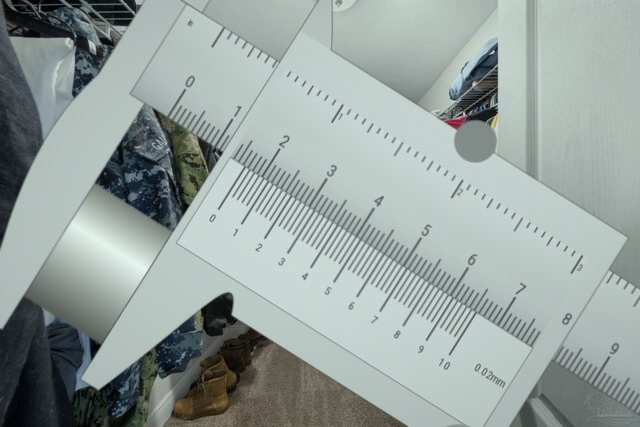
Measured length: 16.5 mm
